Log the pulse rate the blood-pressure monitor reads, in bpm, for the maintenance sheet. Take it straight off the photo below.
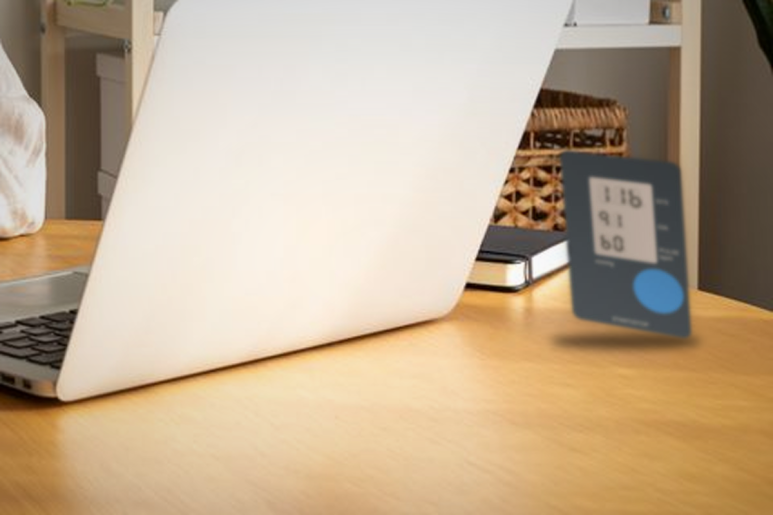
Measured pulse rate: 60 bpm
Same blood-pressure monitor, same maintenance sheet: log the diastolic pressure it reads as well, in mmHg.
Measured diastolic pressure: 91 mmHg
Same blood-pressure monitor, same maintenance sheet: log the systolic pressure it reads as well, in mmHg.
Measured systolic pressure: 116 mmHg
